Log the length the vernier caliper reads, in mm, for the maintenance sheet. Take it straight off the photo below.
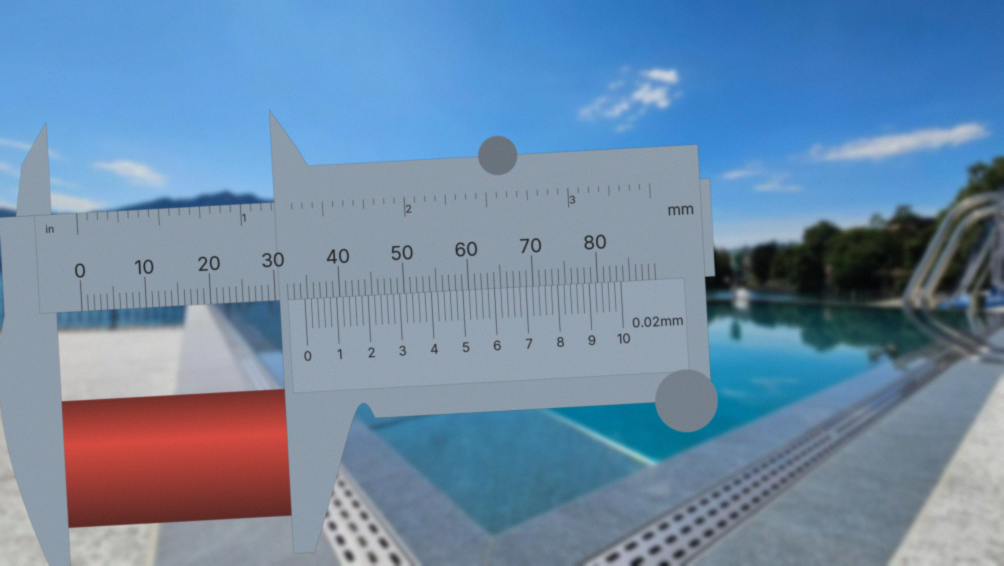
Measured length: 34.6 mm
